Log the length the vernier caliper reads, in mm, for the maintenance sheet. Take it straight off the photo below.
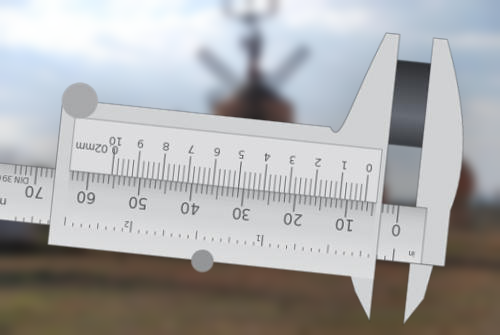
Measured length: 6.5 mm
